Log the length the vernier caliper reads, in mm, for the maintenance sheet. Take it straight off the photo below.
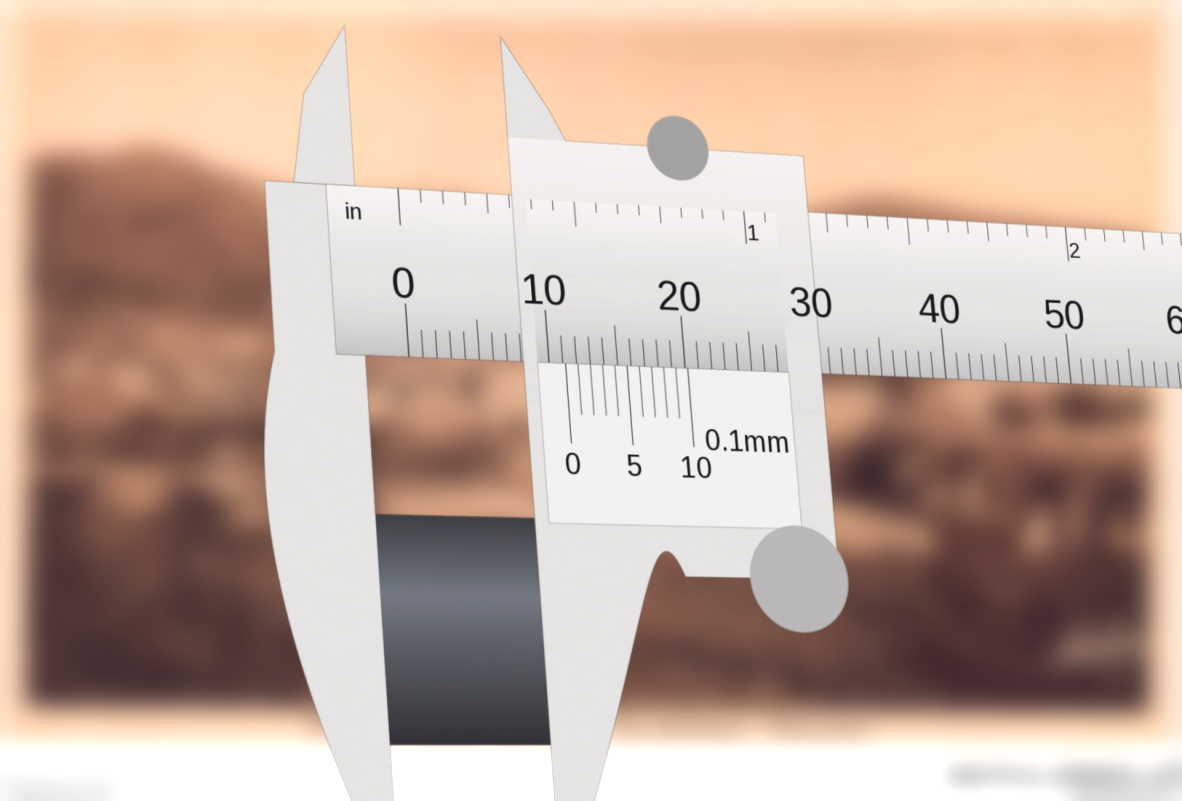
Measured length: 11.2 mm
